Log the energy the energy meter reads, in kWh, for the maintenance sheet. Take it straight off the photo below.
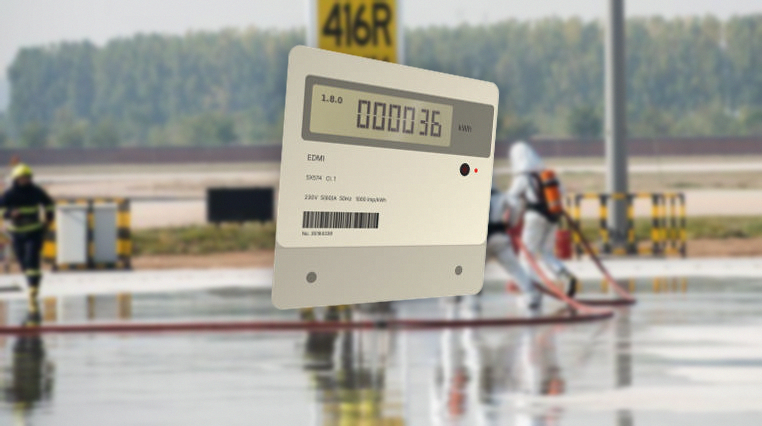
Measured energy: 36 kWh
